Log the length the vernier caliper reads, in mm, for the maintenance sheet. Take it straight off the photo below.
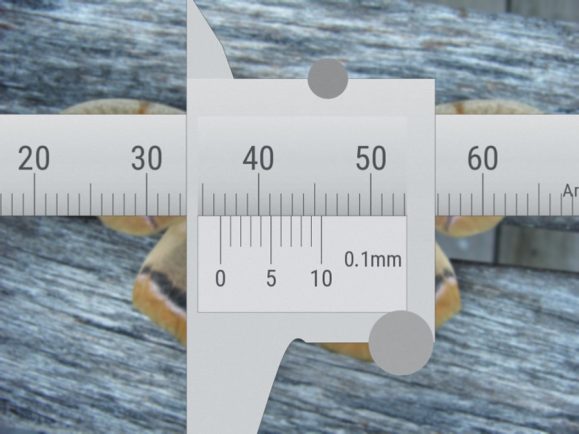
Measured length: 36.6 mm
